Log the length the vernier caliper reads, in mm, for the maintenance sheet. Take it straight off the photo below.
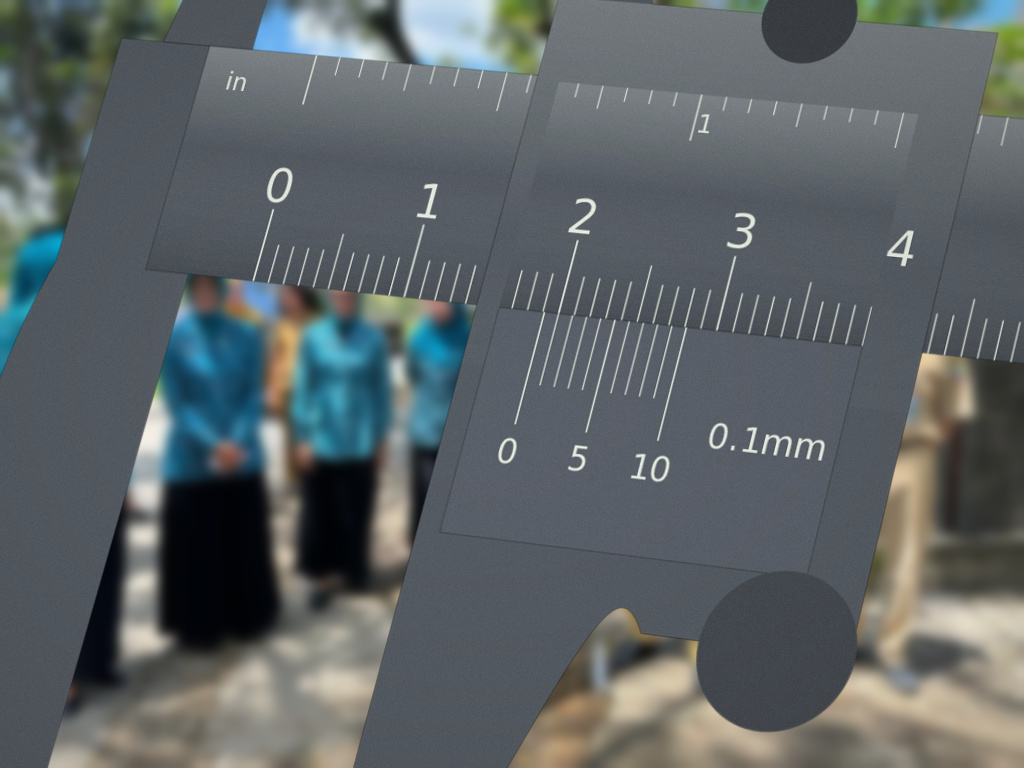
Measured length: 19.1 mm
